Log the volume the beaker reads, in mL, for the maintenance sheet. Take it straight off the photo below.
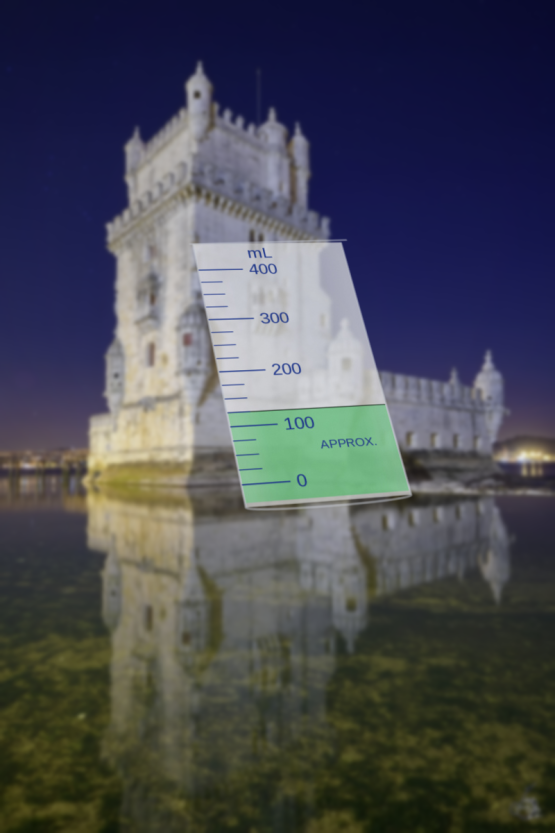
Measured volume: 125 mL
